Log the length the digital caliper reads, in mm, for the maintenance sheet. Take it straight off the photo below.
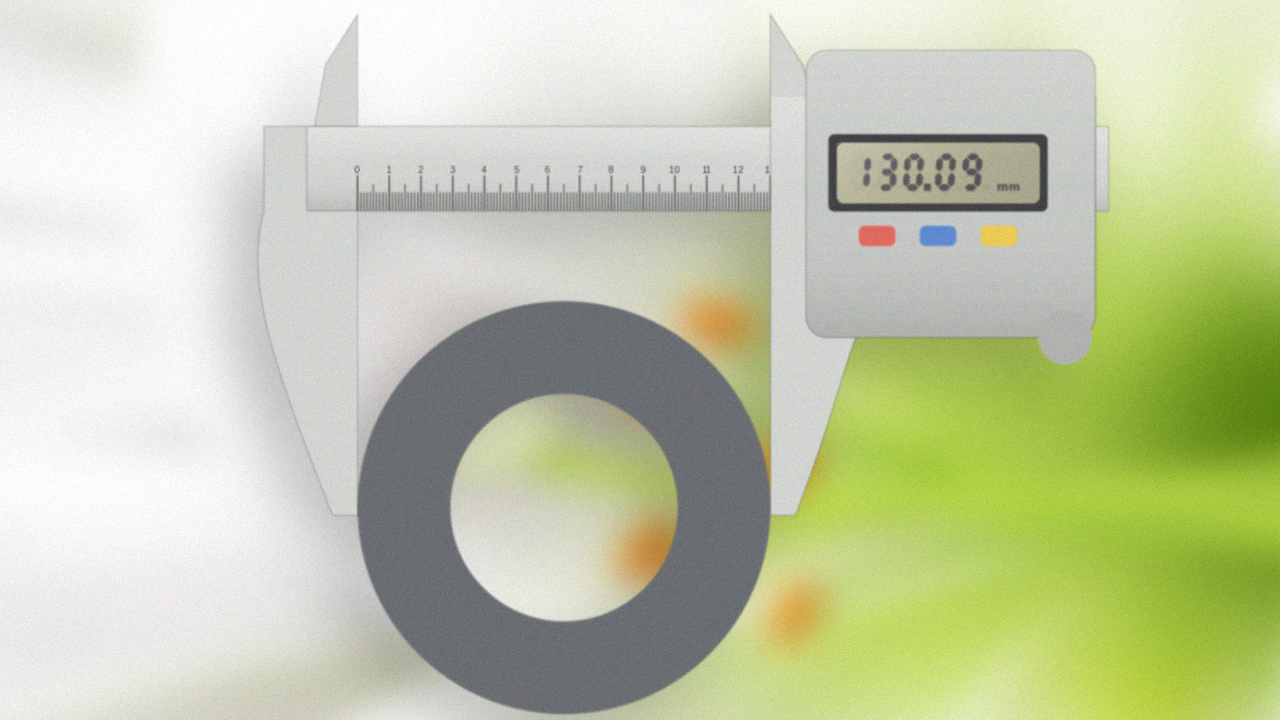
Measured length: 130.09 mm
